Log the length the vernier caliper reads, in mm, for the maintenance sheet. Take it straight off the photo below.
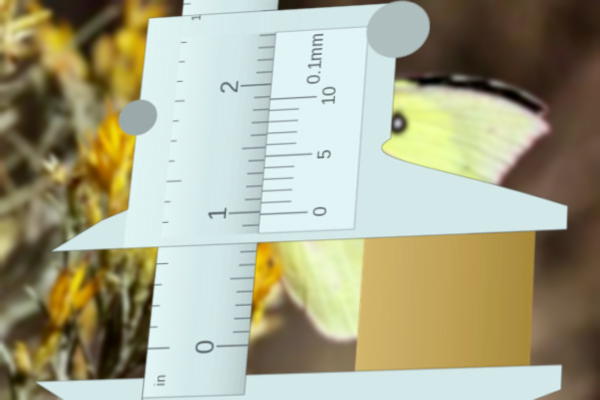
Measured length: 9.8 mm
